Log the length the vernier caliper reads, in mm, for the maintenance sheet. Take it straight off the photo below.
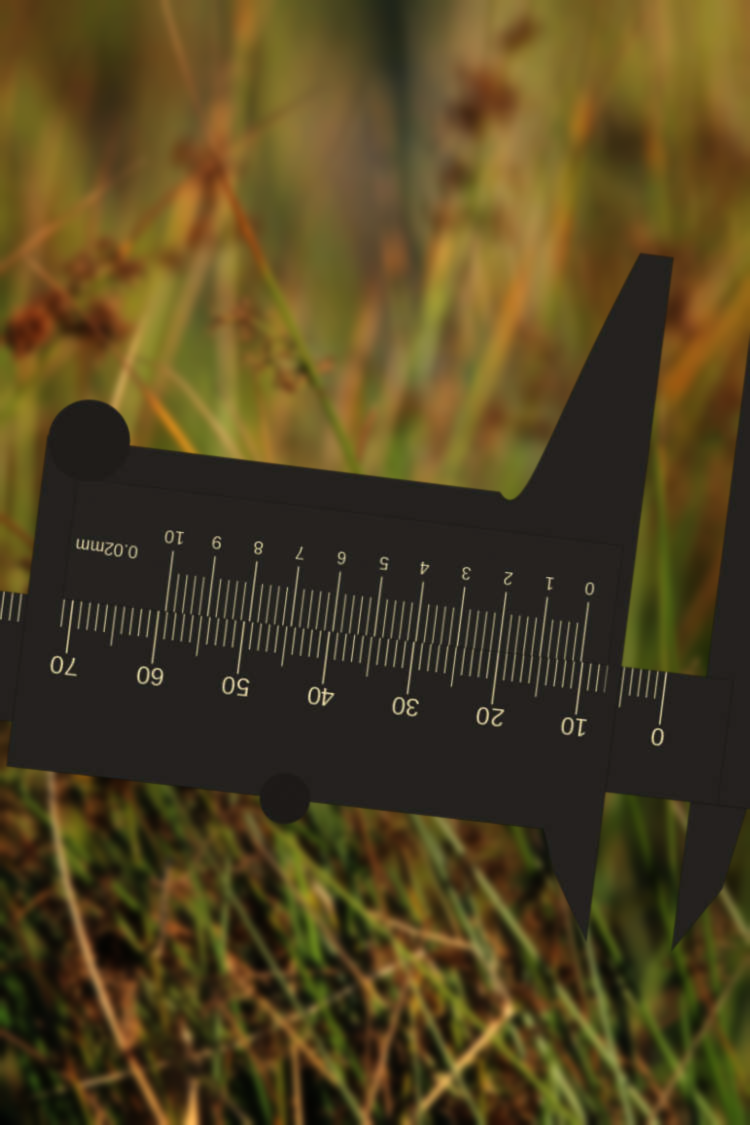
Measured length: 10.2 mm
